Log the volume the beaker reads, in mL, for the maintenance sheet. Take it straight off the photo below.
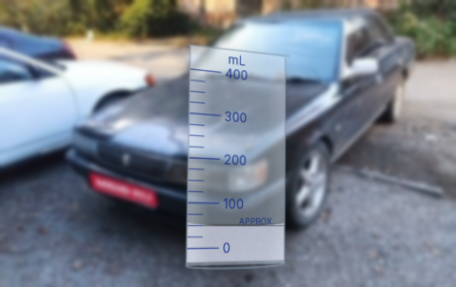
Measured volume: 50 mL
